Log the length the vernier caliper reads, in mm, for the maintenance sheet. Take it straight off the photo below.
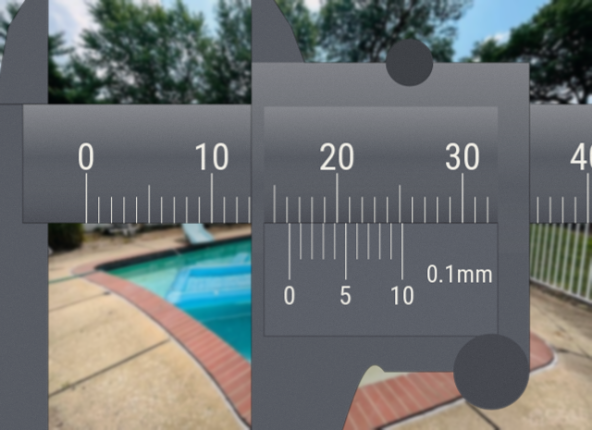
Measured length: 16.2 mm
